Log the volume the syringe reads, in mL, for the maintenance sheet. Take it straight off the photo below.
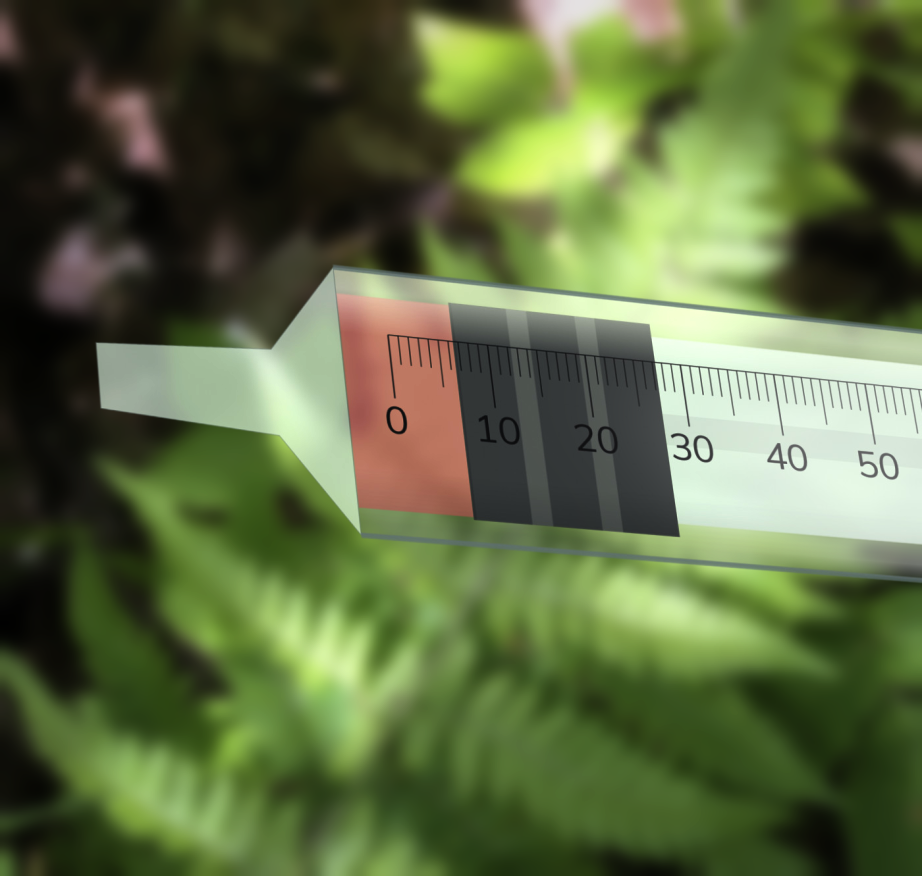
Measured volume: 6.5 mL
